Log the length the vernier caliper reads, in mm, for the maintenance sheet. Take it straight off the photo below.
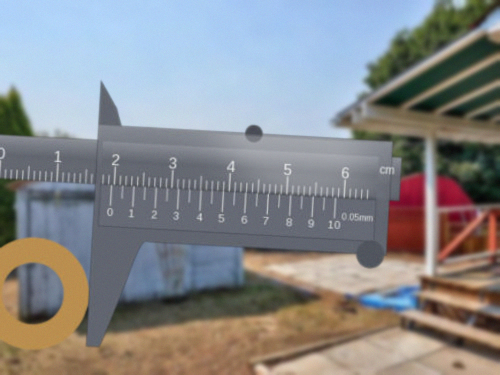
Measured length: 19.5 mm
